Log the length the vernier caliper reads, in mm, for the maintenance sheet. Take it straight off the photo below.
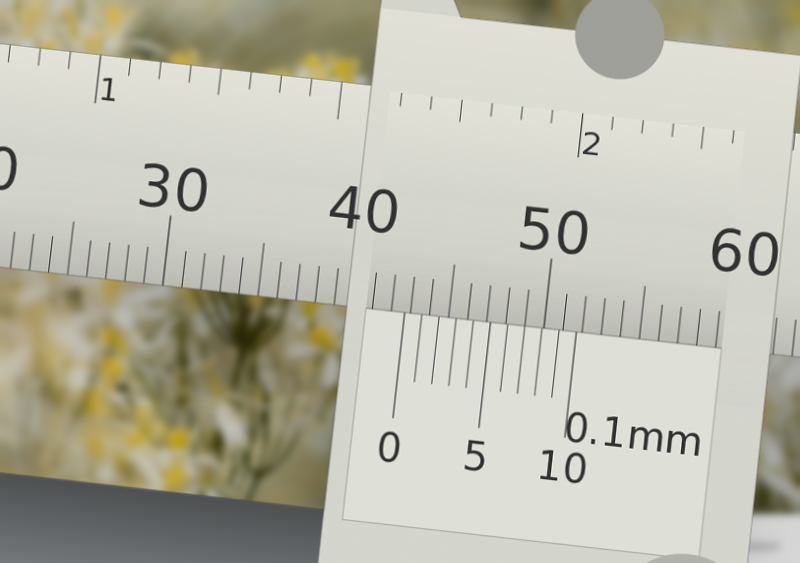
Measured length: 42.7 mm
